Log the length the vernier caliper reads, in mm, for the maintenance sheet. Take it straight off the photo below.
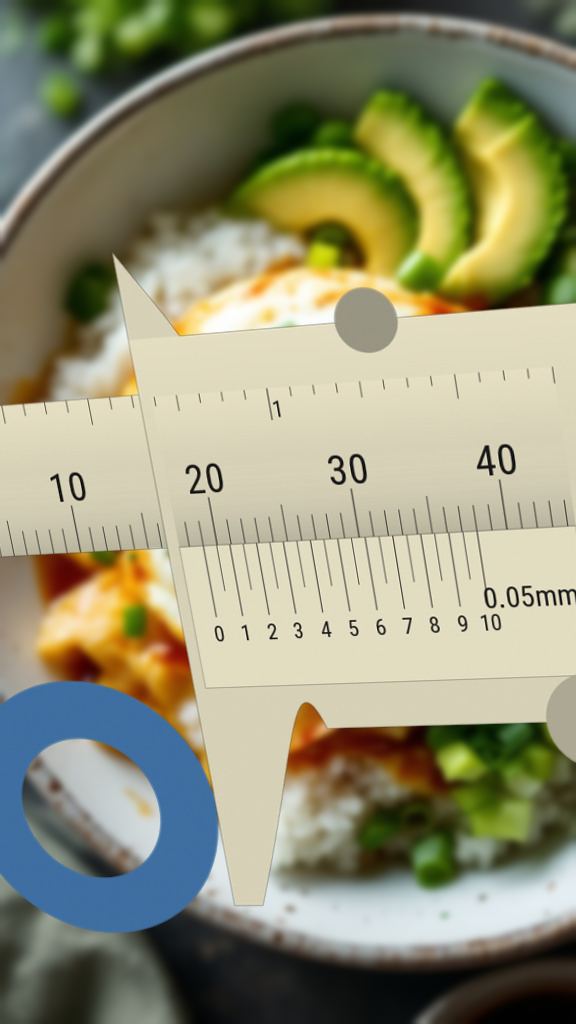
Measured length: 19.0 mm
